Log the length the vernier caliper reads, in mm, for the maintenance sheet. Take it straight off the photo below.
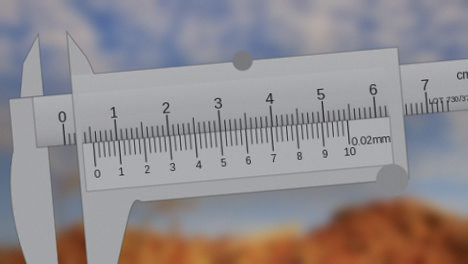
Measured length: 5.5 mm
